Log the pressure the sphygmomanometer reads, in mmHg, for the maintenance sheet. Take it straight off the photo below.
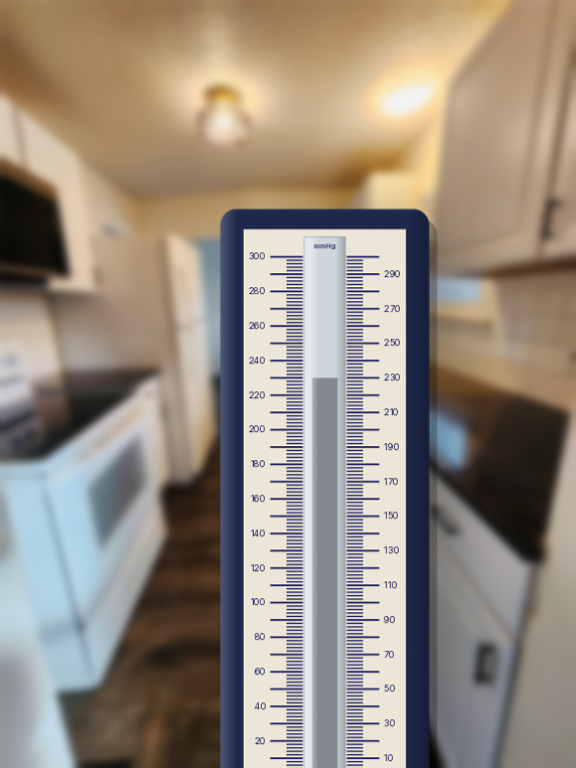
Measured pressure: 230 mmHg
